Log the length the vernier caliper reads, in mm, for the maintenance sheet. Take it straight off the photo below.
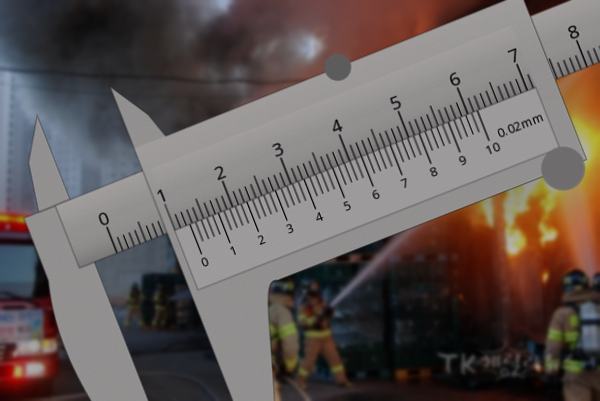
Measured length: 12.6 mm
